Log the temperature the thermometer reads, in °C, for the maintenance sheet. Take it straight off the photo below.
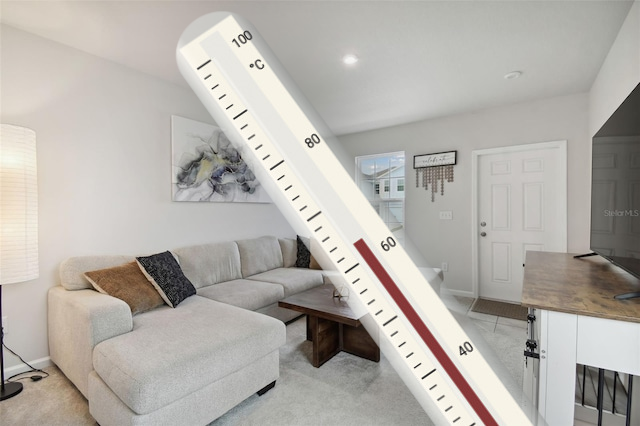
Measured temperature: 63 °C
